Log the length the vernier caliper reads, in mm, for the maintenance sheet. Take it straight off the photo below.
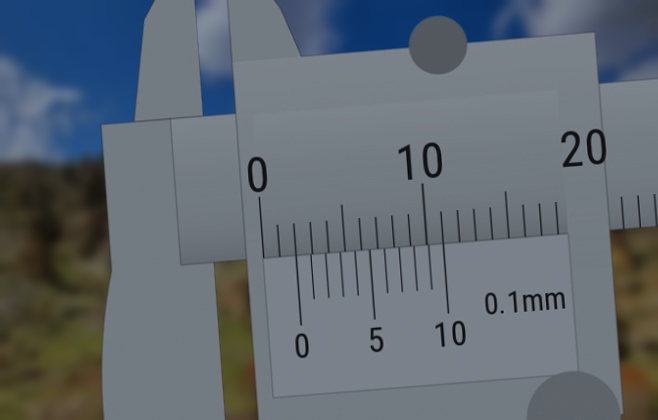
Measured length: 2.0 mm
